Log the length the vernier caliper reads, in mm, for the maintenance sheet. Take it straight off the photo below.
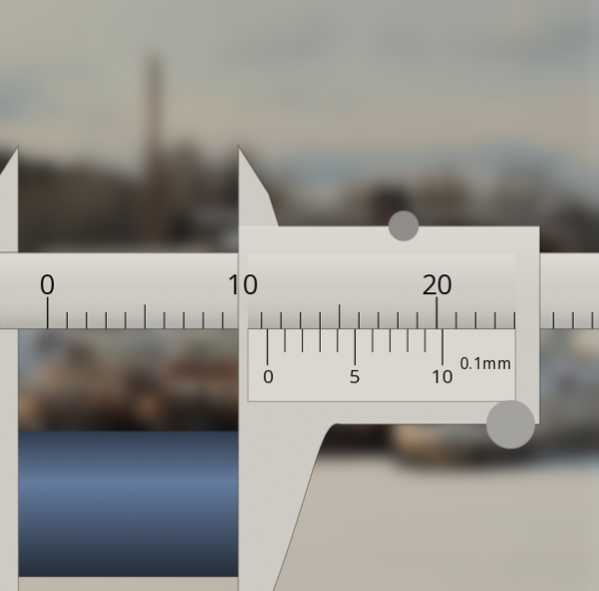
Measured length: 11.3 mm
